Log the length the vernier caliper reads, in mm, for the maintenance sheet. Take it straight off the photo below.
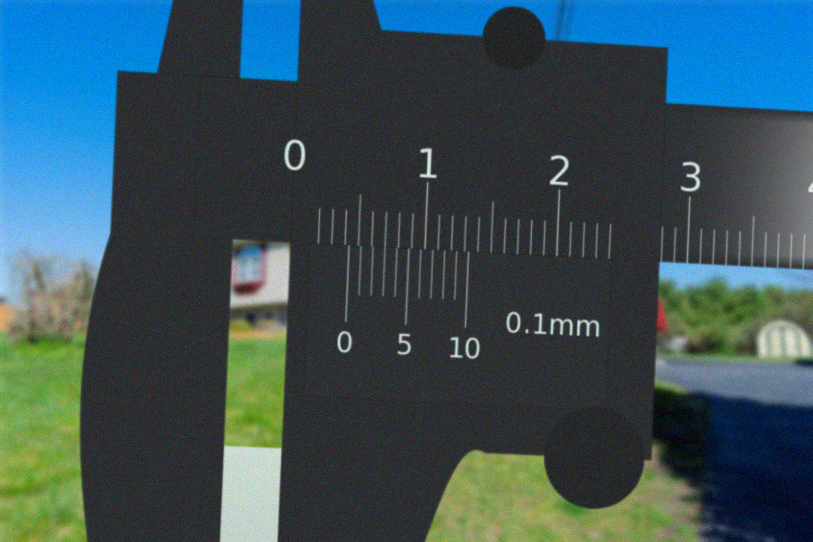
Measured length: 4.3 mm
